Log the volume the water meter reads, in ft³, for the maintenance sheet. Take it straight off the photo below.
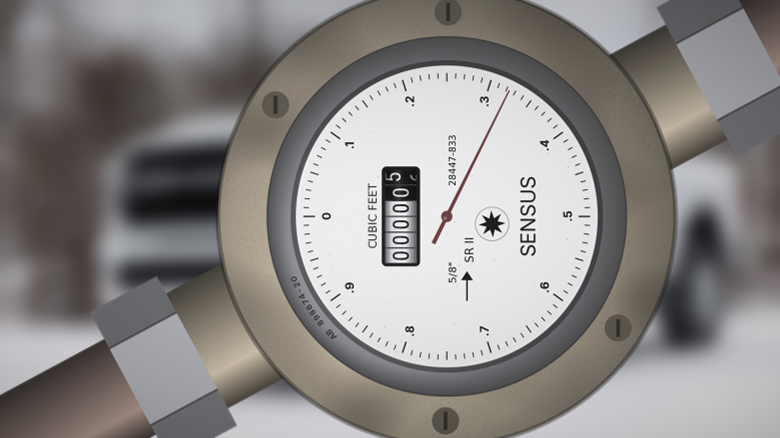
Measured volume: 5.32 ft³
